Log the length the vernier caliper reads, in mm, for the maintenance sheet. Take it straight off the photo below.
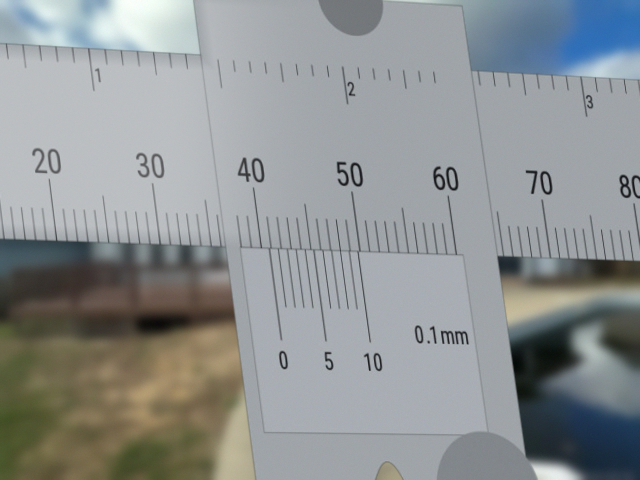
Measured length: 40.8 mm
